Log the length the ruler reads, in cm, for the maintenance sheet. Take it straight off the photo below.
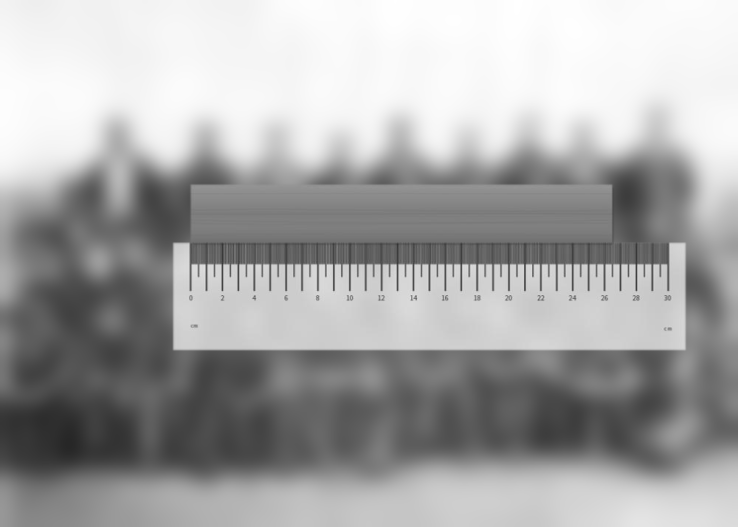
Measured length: 26.5 cm
